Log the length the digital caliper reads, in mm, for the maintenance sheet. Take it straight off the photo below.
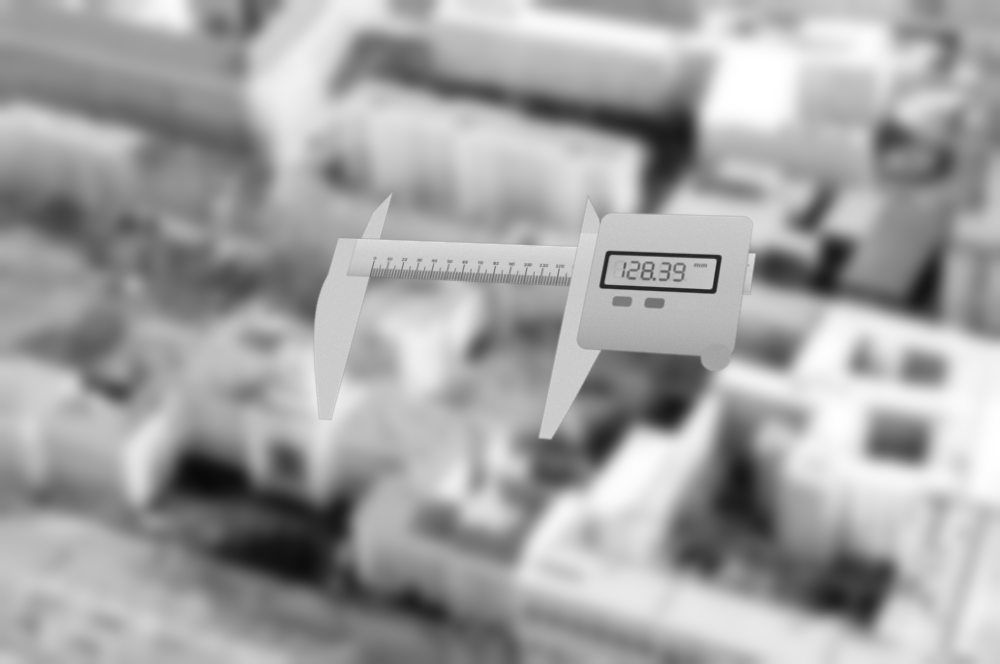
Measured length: 128.39 mm
